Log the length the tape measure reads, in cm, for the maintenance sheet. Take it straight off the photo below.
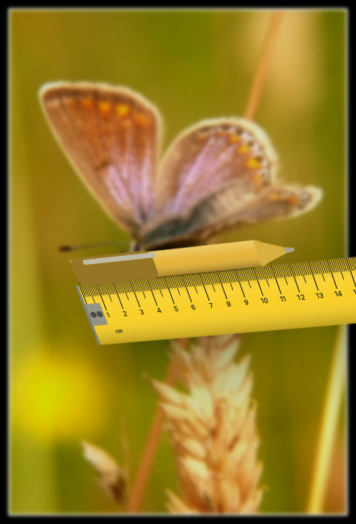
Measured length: 12.5 cm
